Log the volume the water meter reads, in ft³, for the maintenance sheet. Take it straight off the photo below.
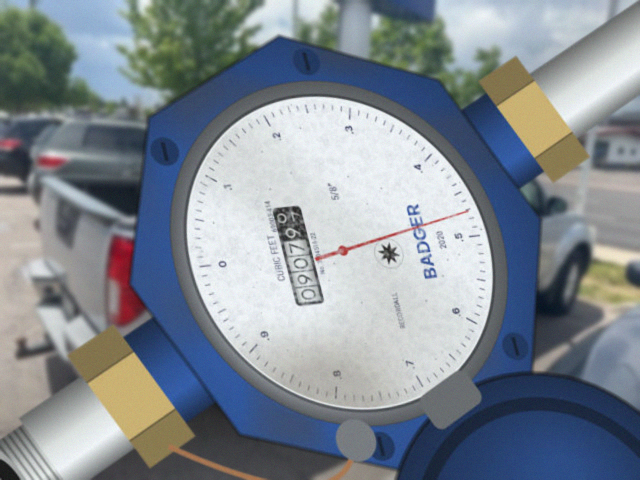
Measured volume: 90796.47 ft³
